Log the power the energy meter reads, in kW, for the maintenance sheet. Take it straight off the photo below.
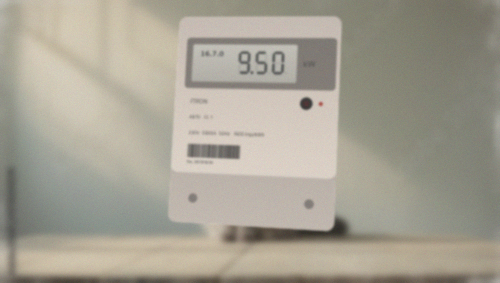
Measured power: 9.50 kW
